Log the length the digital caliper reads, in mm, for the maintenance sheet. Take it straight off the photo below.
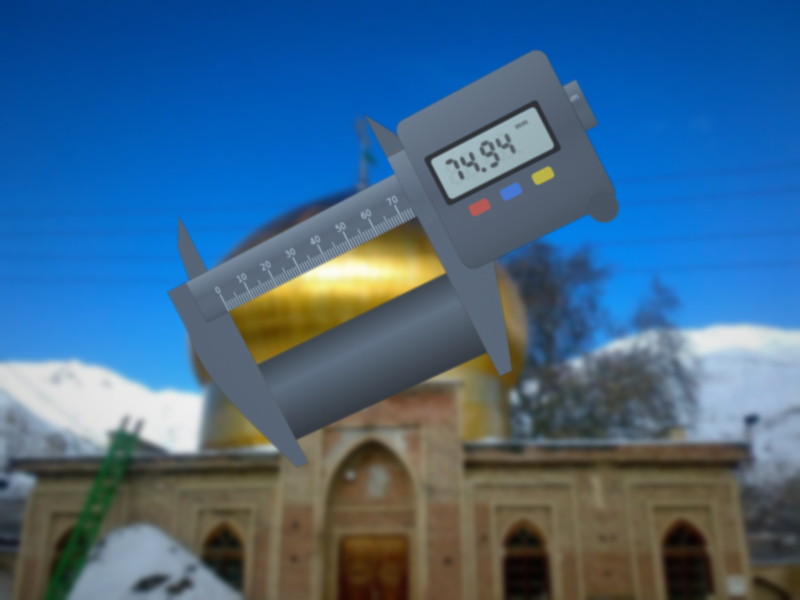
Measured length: 74.94 mm
